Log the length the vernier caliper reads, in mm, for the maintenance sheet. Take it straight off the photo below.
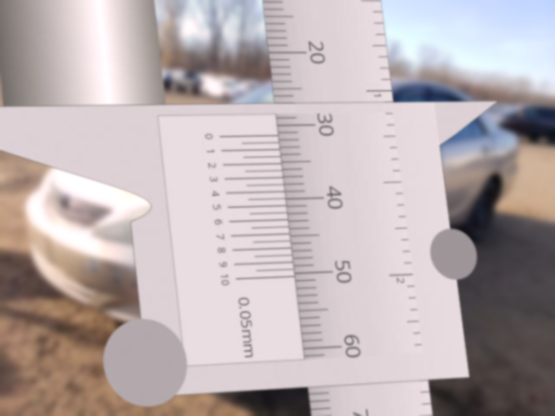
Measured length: 31.4 mm
